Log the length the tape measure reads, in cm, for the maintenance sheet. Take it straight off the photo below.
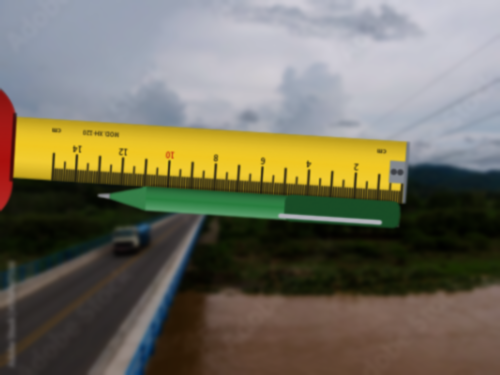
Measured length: 13 cm
